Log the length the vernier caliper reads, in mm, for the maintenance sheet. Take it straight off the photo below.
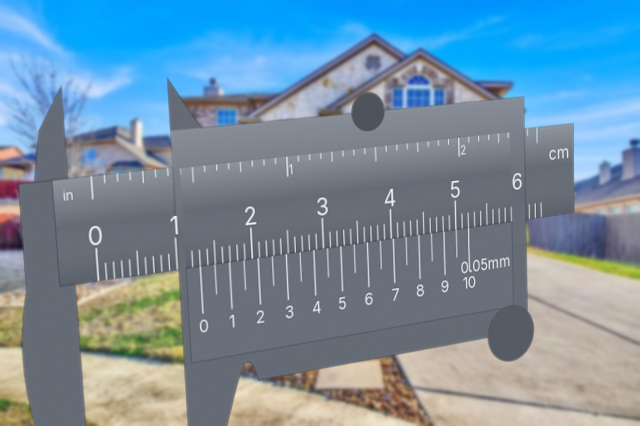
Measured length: 13.0 mm
